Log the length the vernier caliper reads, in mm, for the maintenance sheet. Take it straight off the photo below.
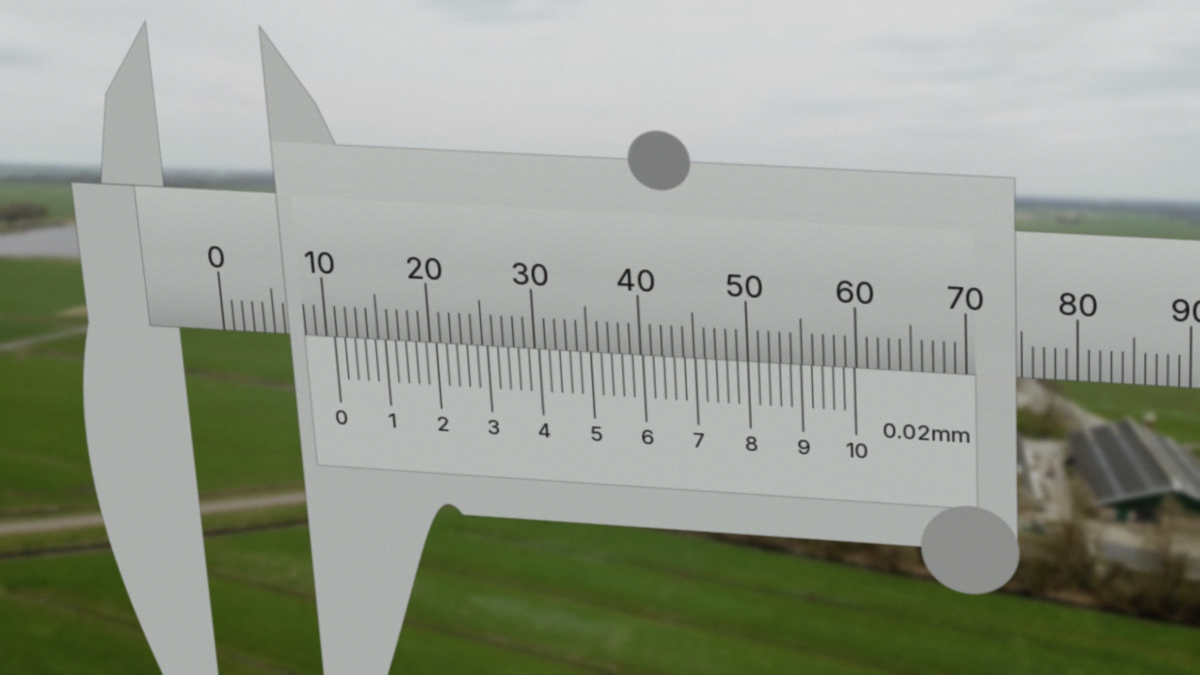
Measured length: 10.8 mm
